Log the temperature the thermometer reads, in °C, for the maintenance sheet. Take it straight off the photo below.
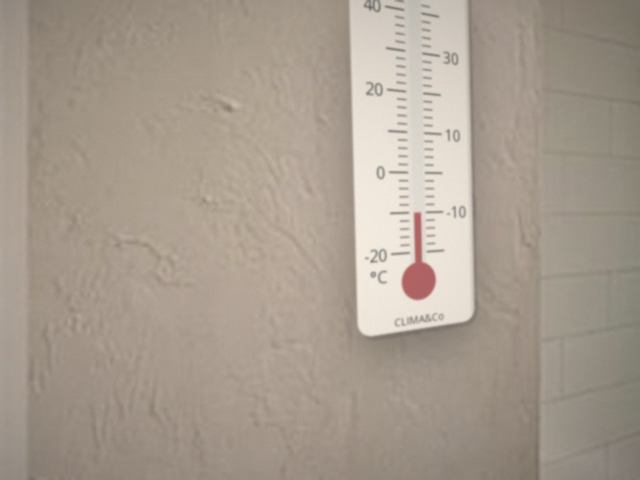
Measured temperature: -10 °C
